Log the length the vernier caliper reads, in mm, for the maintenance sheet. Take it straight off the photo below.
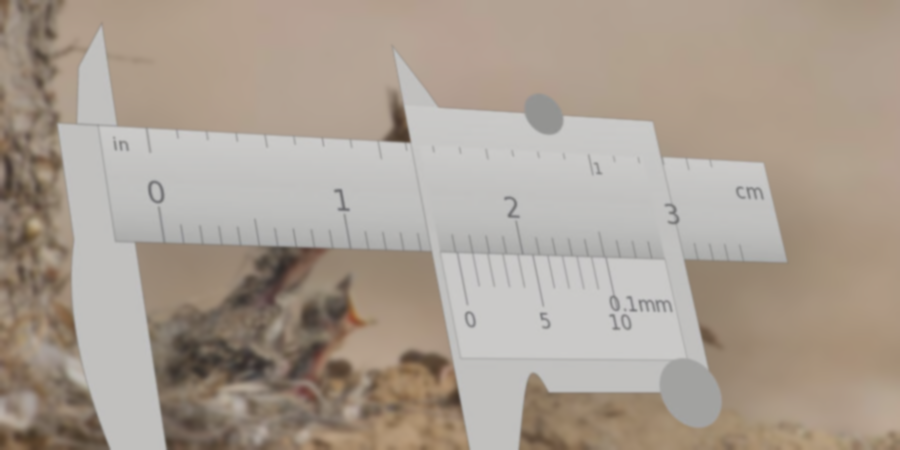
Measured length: 16.1 mm
